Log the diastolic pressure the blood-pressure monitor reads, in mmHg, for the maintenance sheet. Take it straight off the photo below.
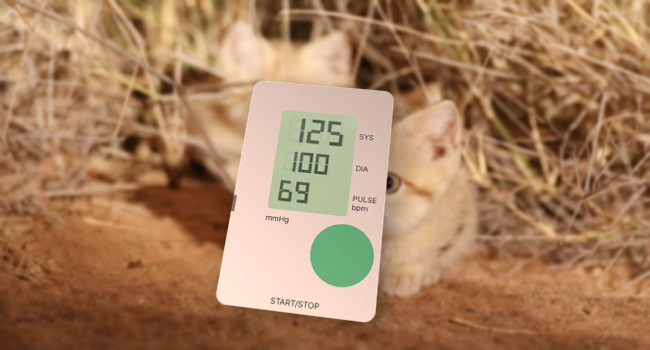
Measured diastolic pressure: 100 mmHg
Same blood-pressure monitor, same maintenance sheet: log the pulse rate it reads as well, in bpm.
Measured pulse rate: 69 bpm
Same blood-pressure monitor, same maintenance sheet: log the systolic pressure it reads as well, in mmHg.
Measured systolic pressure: 125 mmHg
